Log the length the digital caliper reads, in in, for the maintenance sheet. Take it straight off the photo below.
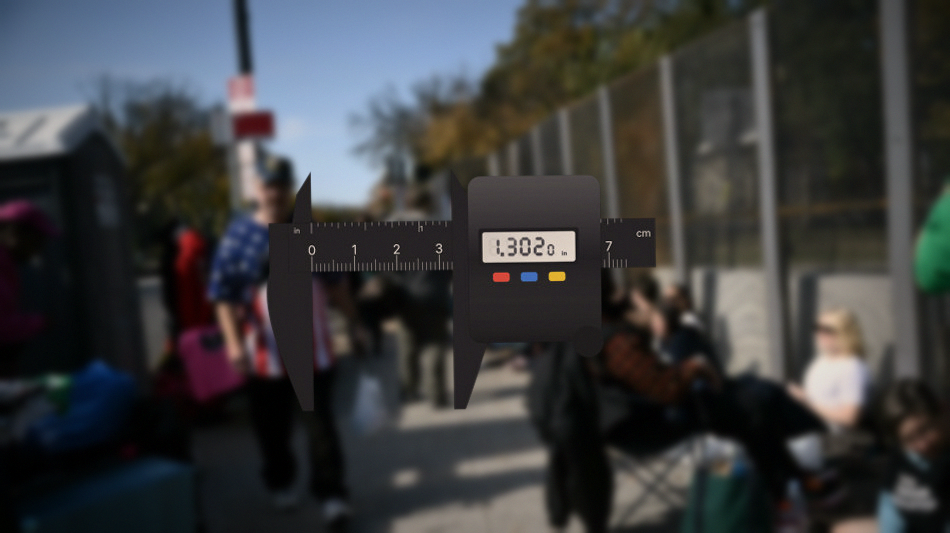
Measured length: 1.3020 in
